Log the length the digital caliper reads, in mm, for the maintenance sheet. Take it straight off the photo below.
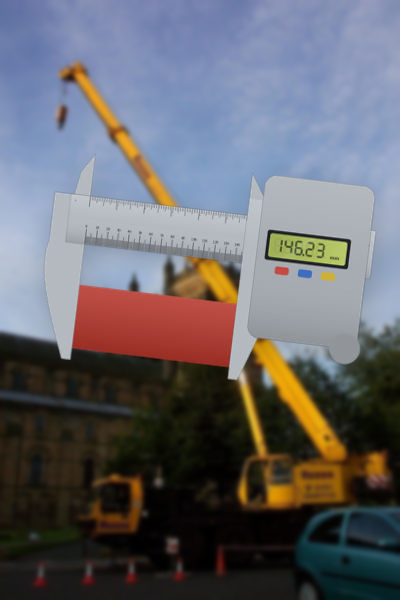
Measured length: 146.23 mm
